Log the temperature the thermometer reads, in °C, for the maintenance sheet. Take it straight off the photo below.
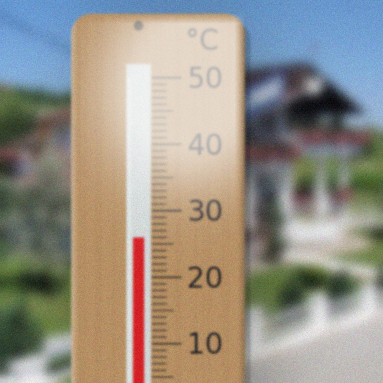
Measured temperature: 26 °C
